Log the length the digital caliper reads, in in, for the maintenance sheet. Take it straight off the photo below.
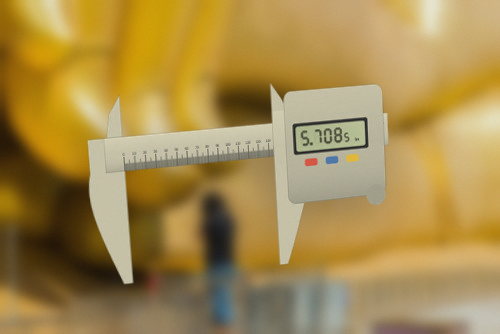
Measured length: 5.7085 in
